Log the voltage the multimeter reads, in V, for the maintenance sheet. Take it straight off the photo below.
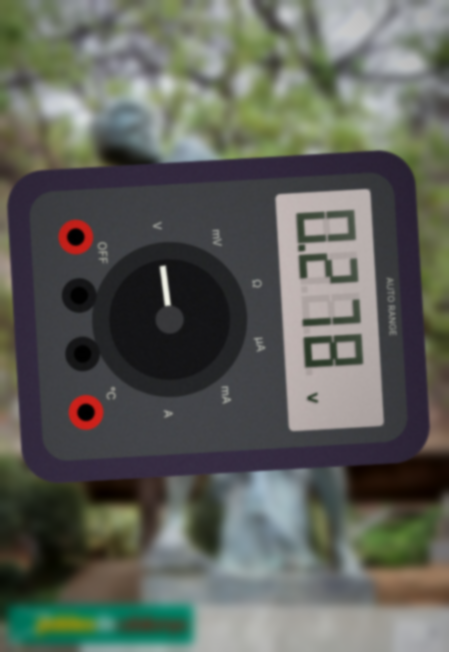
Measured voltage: 0.278 V
